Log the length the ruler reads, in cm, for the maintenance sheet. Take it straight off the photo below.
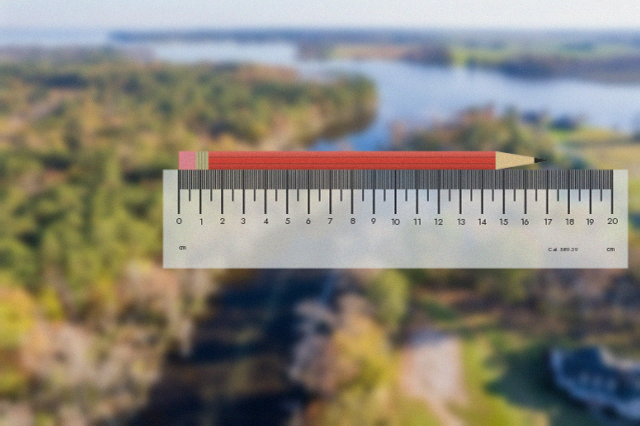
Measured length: 17 cm
